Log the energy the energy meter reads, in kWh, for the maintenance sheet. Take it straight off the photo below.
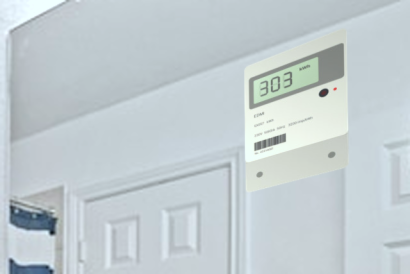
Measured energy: 303 kWh
